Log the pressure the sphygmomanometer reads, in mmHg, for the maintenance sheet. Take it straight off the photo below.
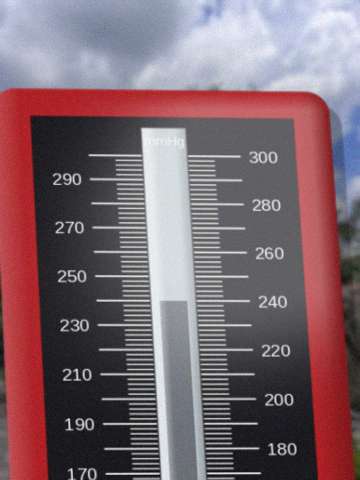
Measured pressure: 240 mmHg
